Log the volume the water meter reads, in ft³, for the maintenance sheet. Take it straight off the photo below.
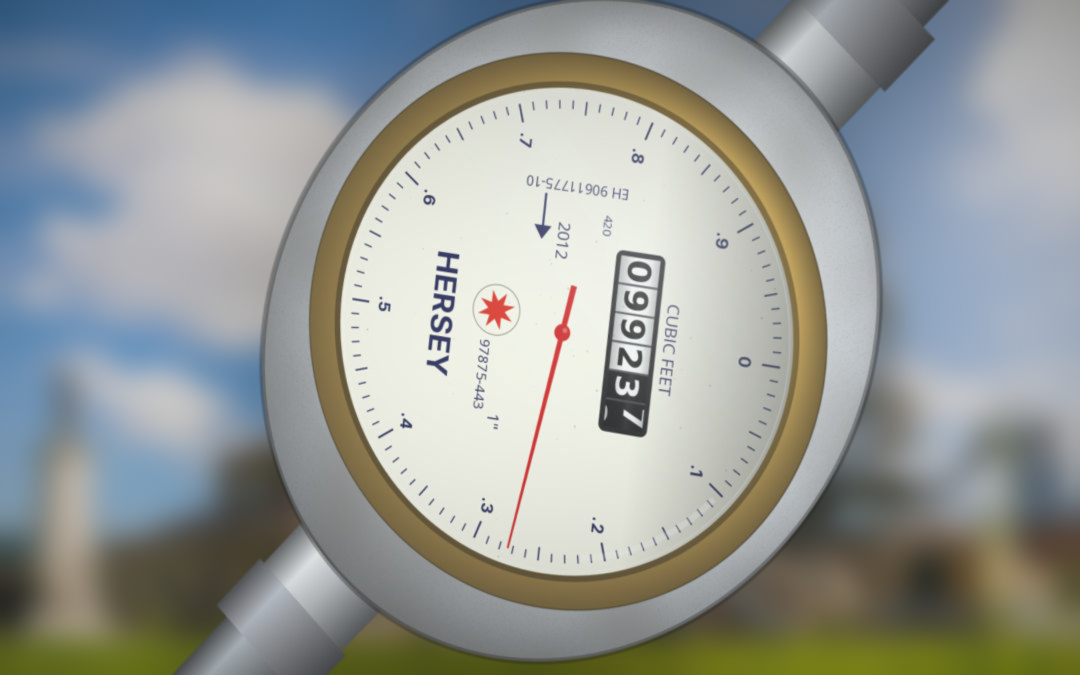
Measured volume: 99237.27 ft³
